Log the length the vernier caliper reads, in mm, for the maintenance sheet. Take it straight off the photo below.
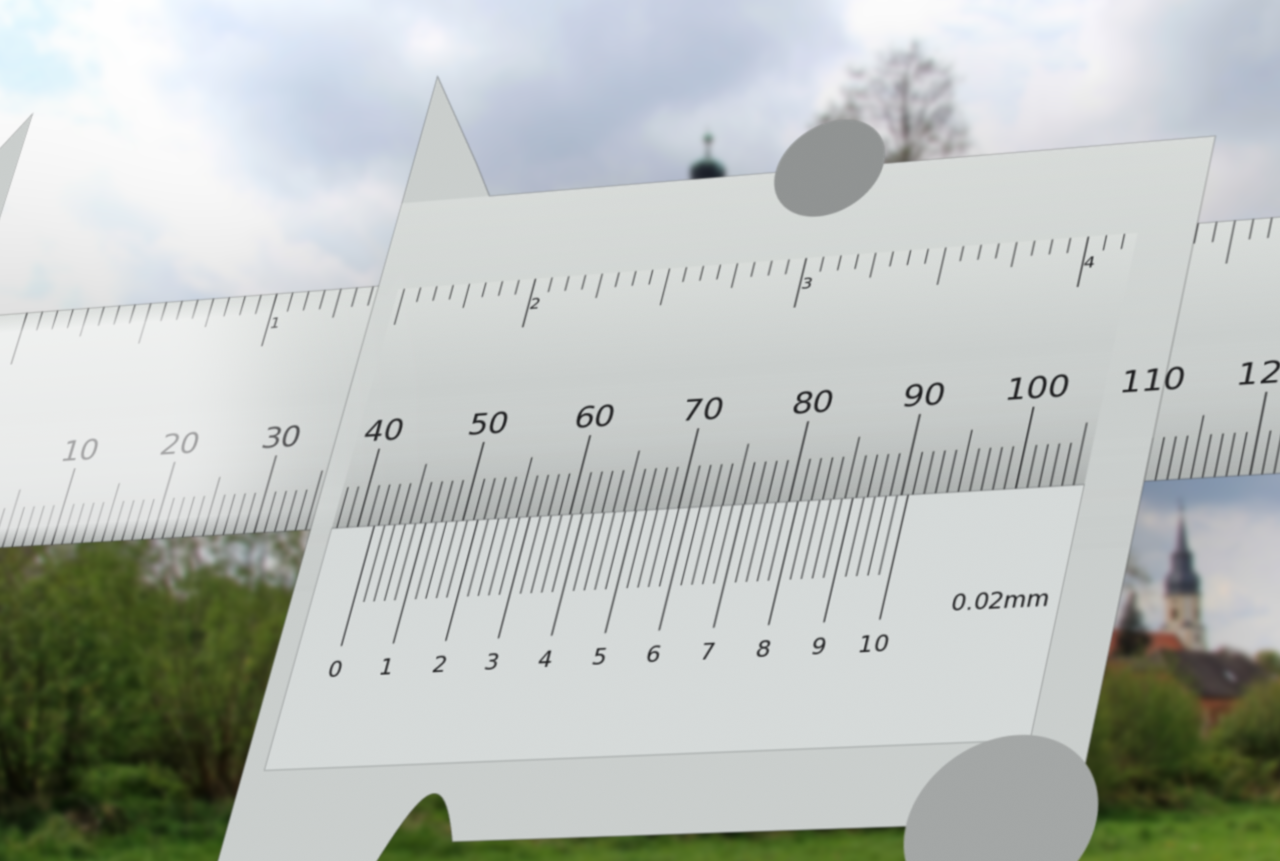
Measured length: 41.6 mm
